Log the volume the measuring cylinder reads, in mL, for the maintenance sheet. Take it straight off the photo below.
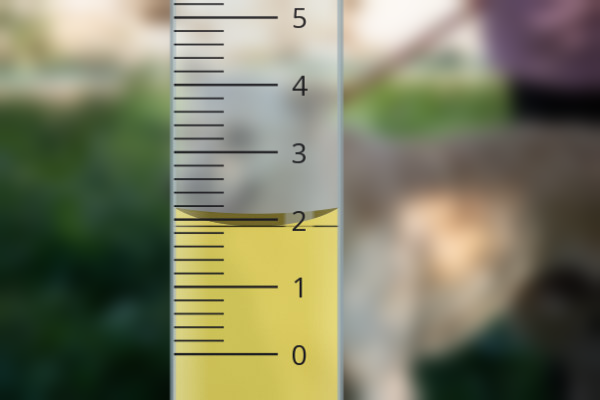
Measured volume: 1.9 mL
